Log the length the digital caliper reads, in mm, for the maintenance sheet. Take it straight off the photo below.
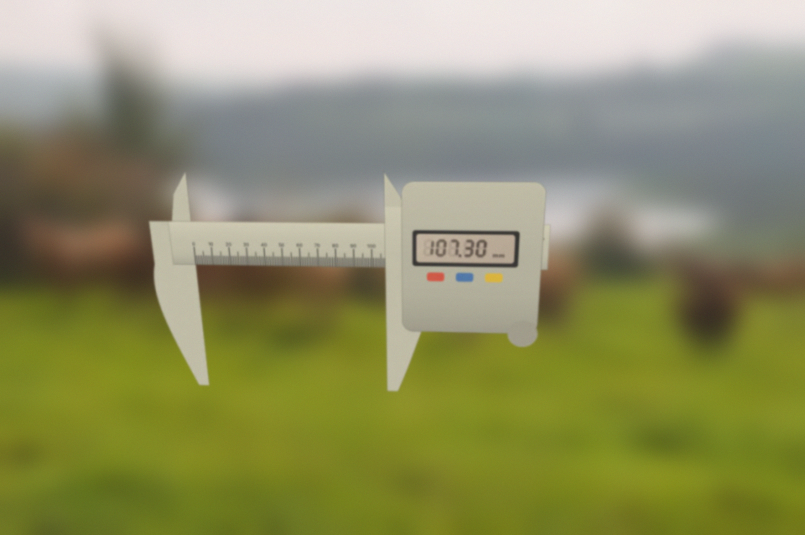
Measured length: 107.30 mm
